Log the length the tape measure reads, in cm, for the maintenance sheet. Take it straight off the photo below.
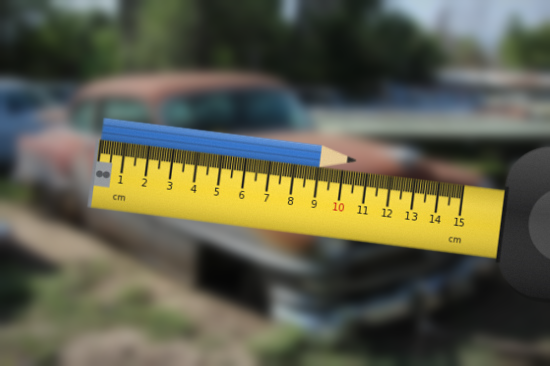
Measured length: 10.5 cm
